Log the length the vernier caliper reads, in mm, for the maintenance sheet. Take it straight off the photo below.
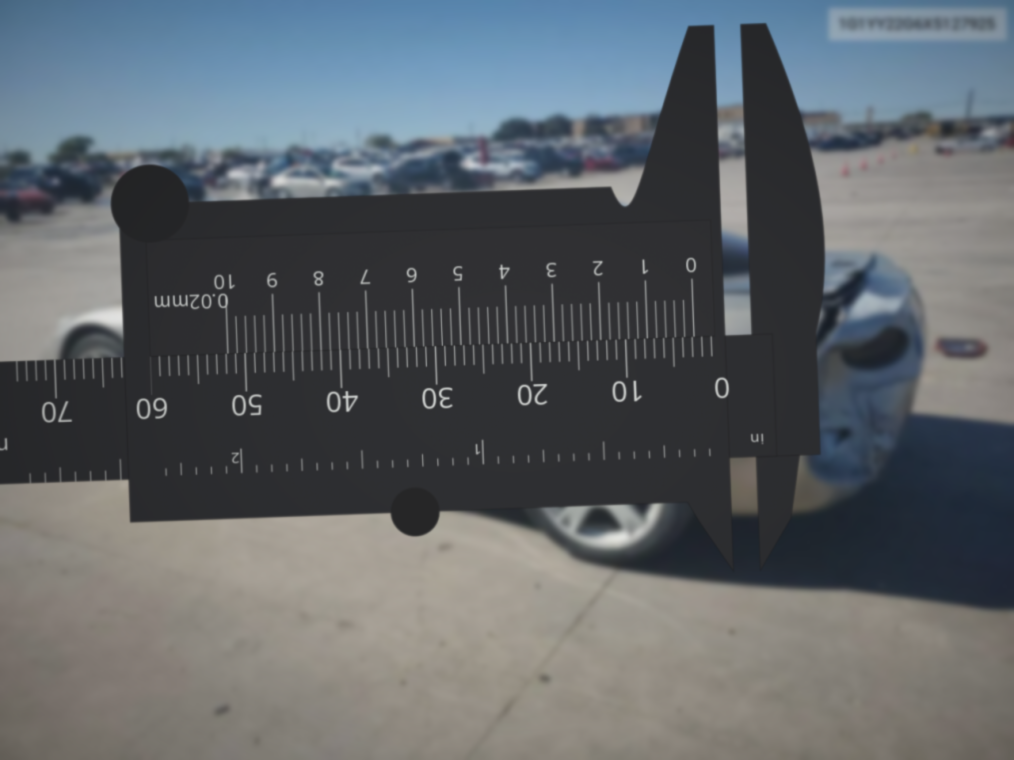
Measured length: 2.8 mm
